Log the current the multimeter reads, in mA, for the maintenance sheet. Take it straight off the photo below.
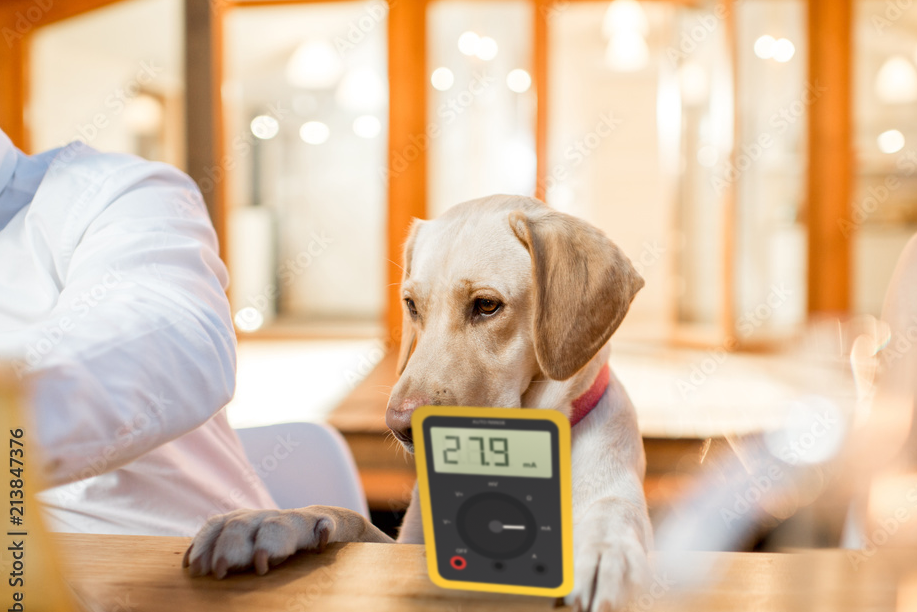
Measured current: 27.9 mA
